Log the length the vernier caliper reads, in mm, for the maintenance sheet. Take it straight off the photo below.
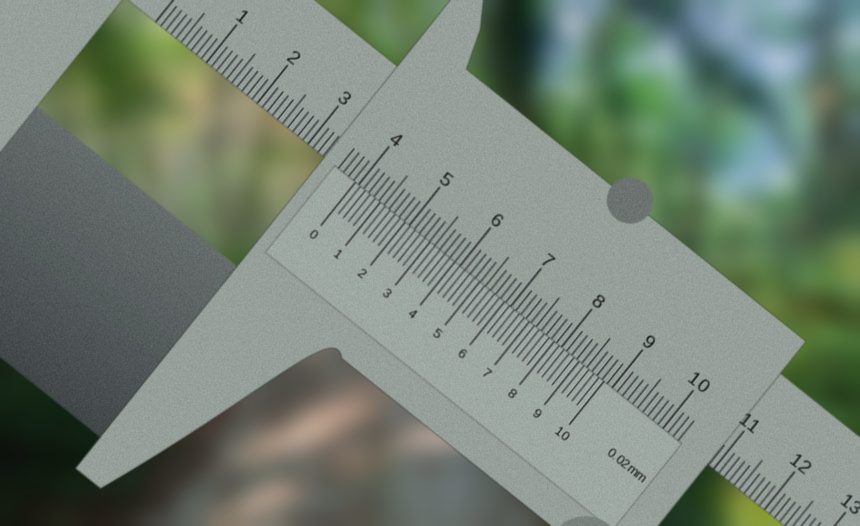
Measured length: 39.4 mm
